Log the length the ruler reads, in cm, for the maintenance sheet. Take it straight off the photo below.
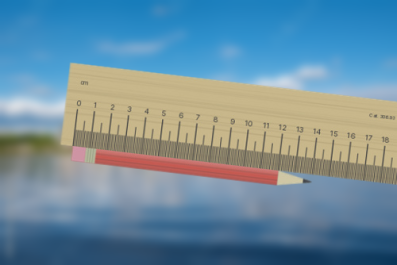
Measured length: 14 cm
